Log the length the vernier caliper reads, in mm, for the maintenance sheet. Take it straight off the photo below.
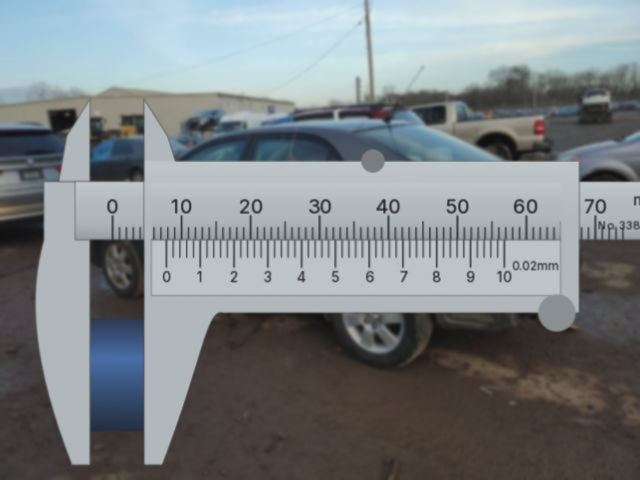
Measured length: 7.8 mm
